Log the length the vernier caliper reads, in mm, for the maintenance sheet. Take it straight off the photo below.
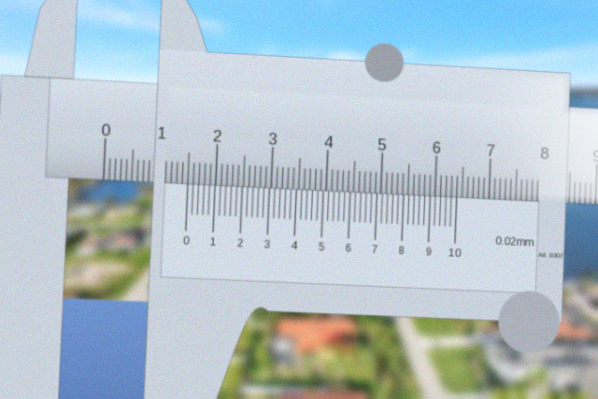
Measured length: 15.0 mm
